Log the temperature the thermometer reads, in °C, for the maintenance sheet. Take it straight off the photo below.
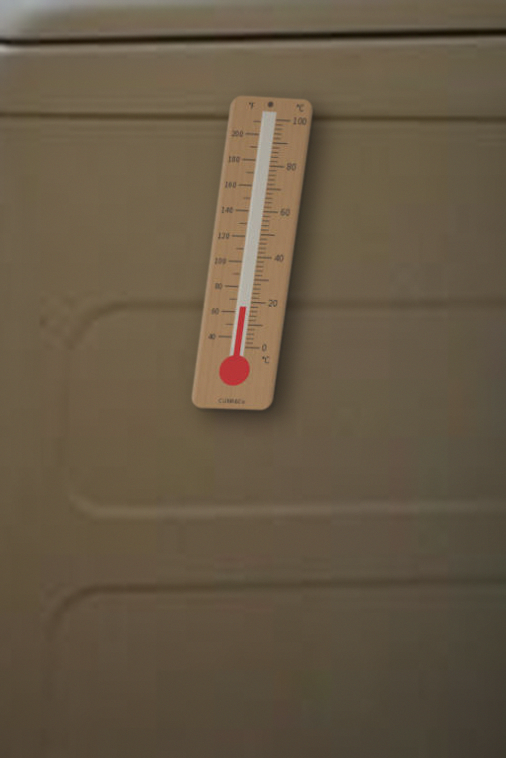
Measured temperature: 18 °C
